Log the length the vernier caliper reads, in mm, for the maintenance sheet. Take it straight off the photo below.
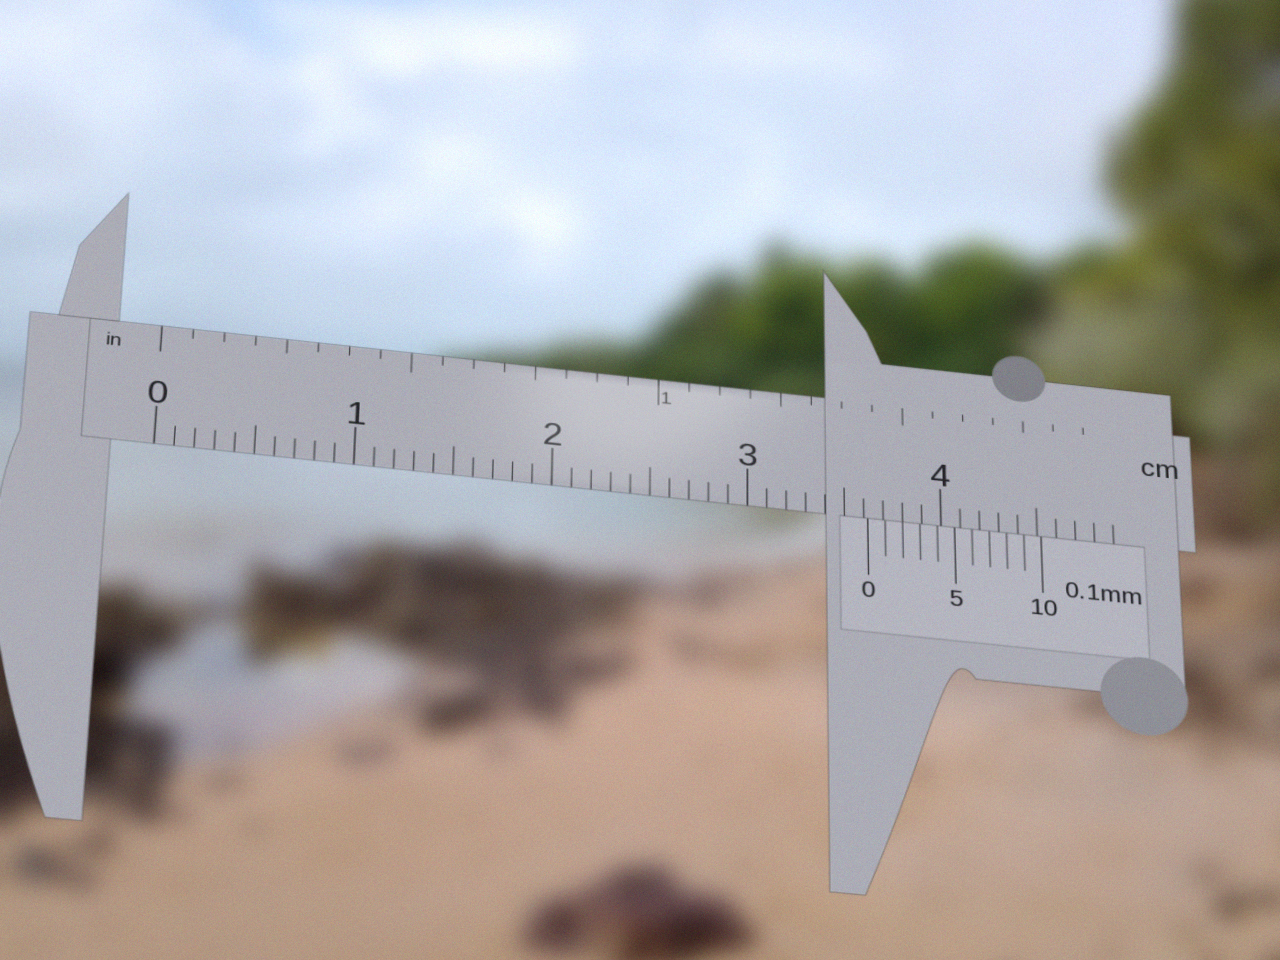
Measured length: 36.2 mm
